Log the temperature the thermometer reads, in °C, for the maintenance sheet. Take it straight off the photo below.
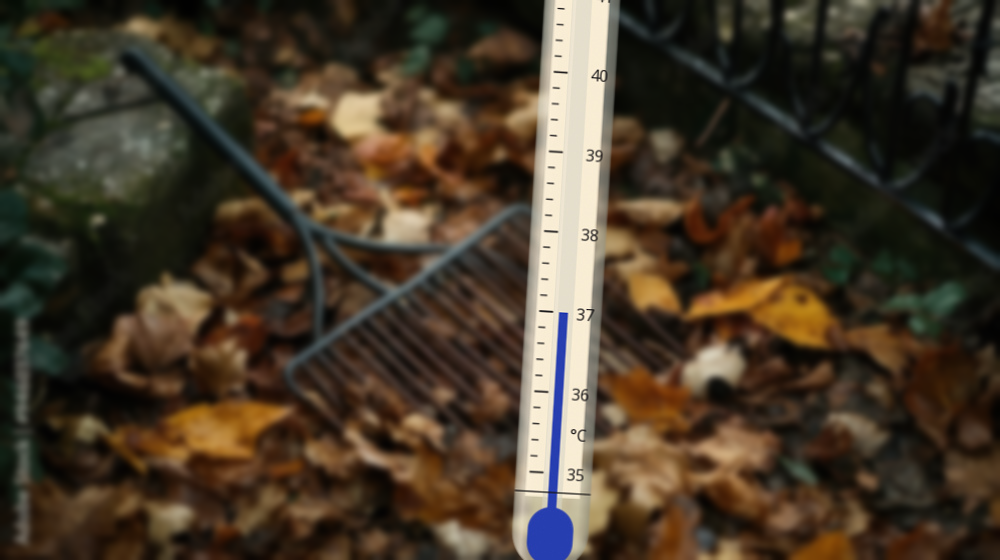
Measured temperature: 37 °C
